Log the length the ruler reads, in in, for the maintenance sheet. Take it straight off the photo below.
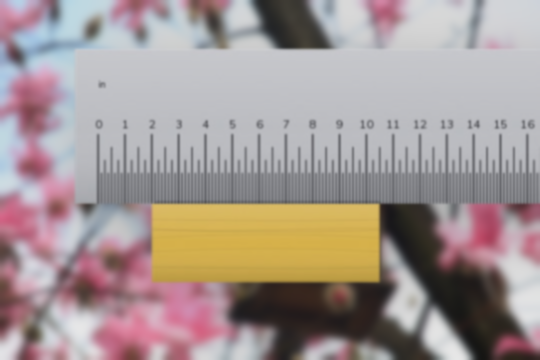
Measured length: 8.5 in
